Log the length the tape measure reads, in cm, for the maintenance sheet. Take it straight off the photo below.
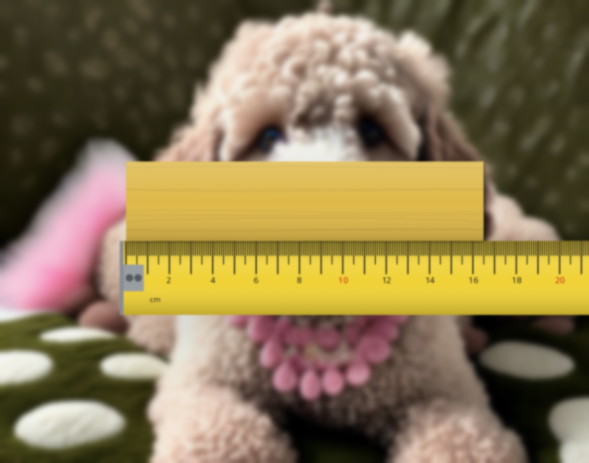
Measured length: 16.5 cm
